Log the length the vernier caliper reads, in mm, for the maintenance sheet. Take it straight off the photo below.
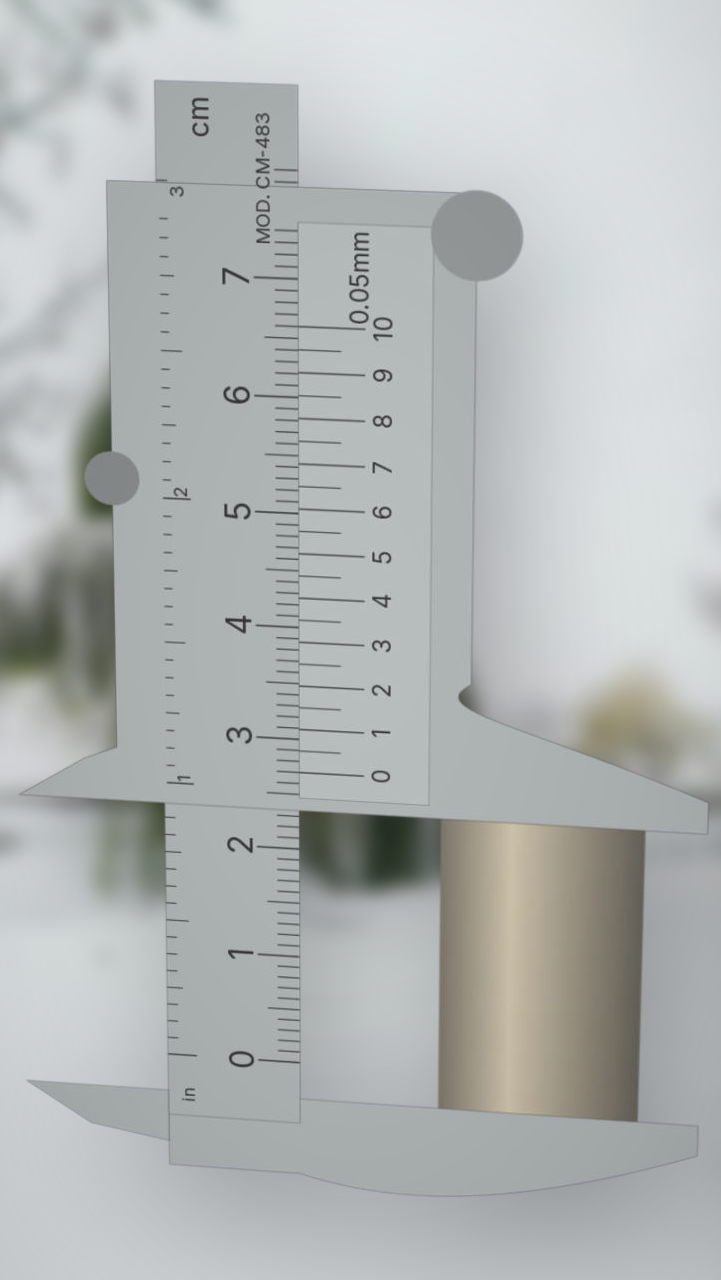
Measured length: 27.0 mm
